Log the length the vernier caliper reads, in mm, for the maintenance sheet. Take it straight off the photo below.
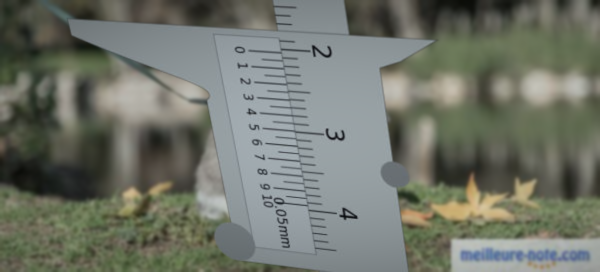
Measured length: 20.4 mm
